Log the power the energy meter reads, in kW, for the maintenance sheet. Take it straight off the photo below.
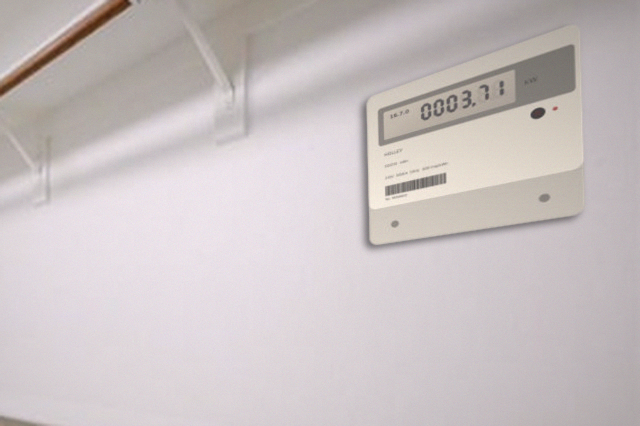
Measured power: 3.71 kW
